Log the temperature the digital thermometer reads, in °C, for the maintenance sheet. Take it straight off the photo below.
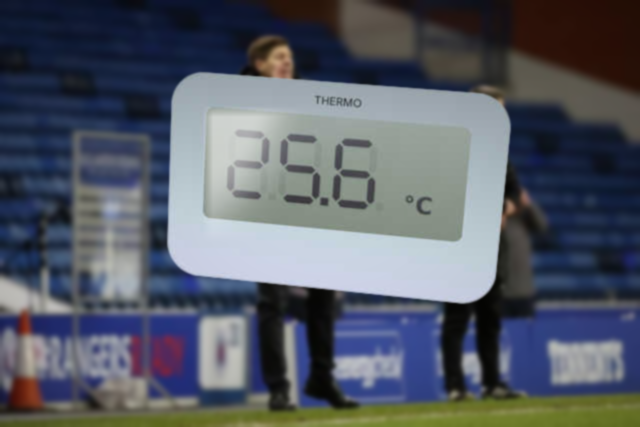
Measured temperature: 25.6 °C
